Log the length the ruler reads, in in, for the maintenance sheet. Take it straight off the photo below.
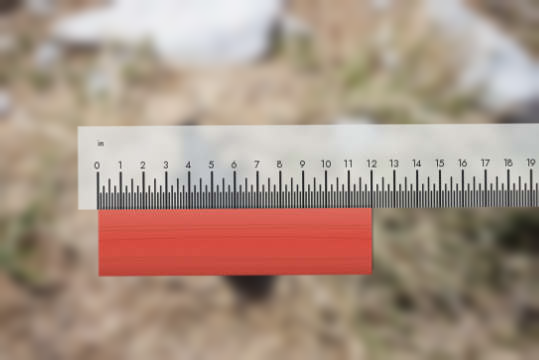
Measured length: 12 in
